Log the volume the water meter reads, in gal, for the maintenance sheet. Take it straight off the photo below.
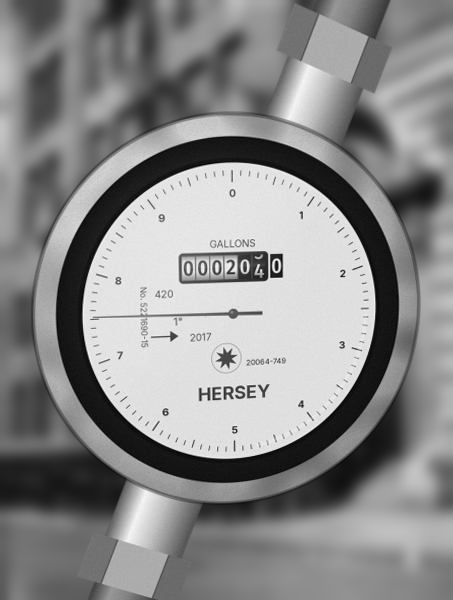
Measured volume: 2037.5 gal
